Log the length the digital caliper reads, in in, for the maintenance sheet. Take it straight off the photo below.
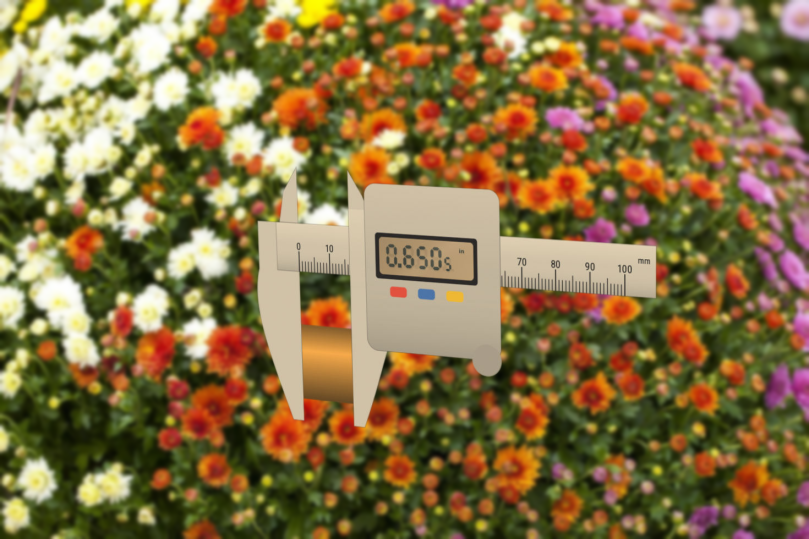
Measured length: 0.6505 in
